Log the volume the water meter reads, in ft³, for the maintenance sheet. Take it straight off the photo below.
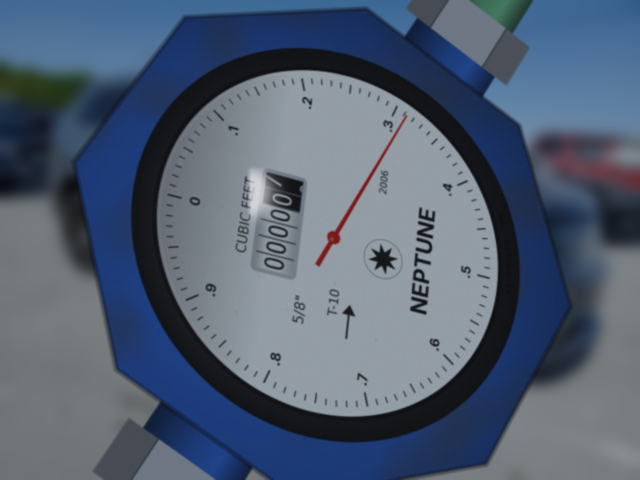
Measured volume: 7.31 ft³
